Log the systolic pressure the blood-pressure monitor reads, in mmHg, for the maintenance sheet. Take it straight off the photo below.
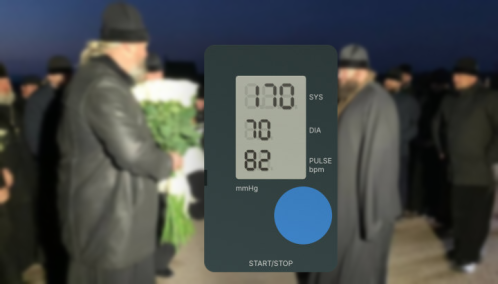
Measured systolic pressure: 170 mmHg
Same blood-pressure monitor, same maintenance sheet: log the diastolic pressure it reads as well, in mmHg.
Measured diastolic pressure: 70 mmHg
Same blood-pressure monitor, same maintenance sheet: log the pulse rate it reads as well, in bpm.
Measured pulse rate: 82 bpm
